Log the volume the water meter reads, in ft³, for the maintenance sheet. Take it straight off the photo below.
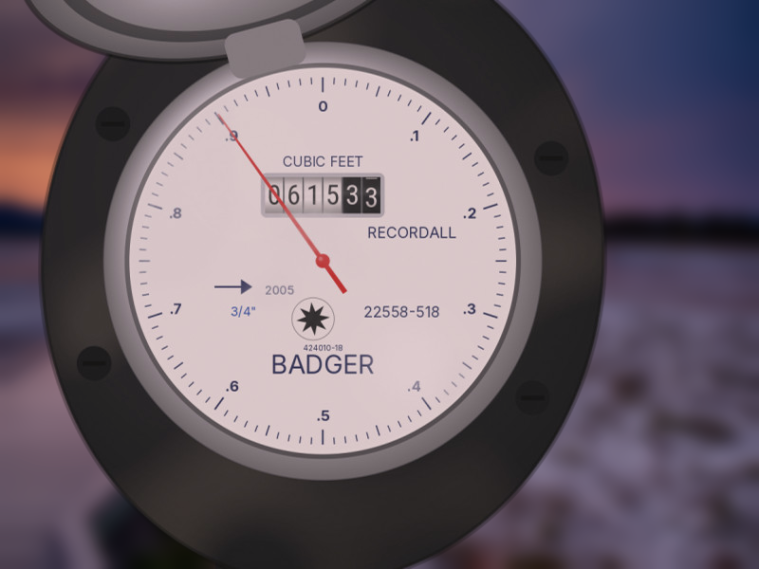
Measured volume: 61532.90 ft³
